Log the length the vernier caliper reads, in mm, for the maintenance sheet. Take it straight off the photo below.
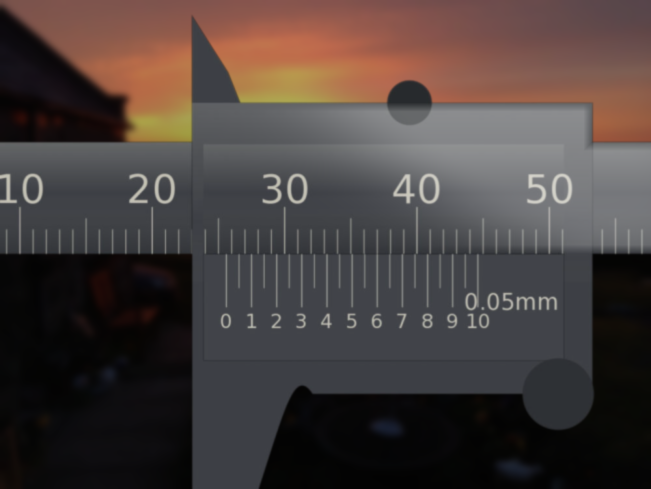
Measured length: 25.6 mm
